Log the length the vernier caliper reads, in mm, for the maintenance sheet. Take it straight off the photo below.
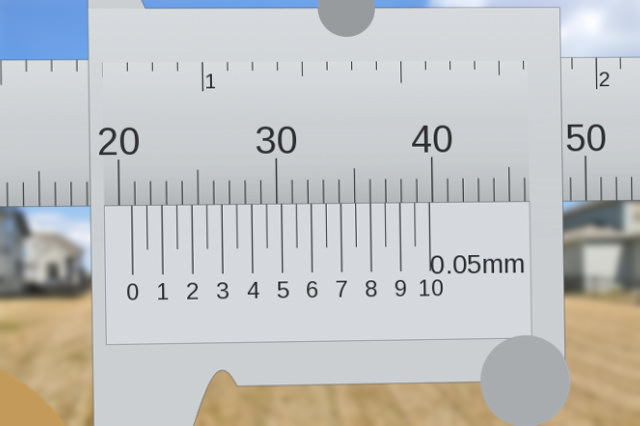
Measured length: 20.8 mm
